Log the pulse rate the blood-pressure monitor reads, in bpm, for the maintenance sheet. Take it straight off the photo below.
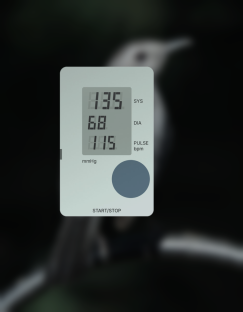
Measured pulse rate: 115 bpm
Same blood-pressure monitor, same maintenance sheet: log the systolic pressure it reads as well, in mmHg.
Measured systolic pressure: 135 mmHg
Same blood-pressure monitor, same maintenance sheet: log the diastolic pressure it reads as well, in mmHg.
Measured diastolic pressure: 68 mmHg
